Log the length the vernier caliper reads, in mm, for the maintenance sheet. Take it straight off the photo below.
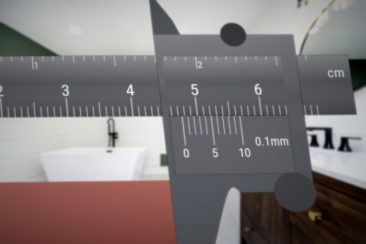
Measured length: 47.6 mm
